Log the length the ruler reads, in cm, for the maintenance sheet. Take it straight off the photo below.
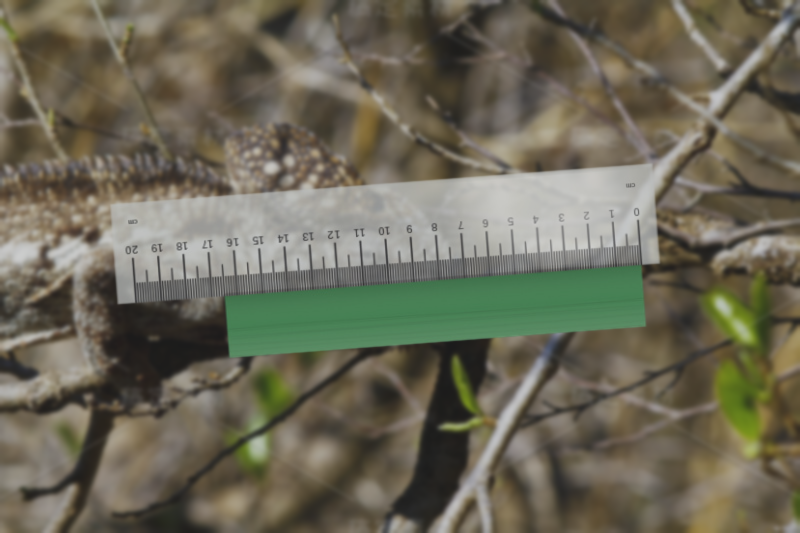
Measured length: 16.5 cm
